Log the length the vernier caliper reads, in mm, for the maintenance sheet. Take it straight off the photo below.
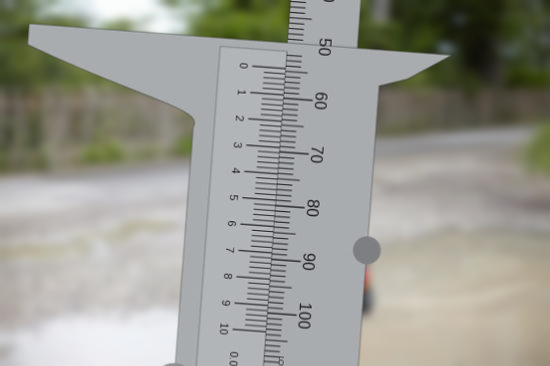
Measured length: 54.5 mm
